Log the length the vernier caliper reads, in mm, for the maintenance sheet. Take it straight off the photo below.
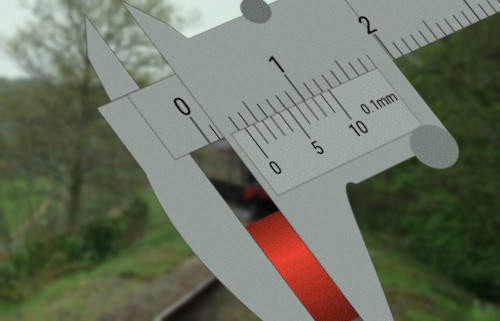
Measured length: 3.6 mm
